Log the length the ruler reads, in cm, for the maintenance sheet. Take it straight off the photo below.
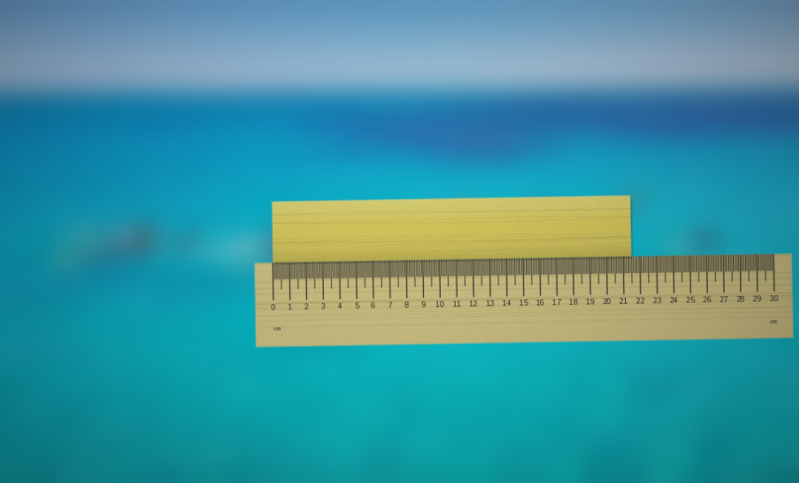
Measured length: 21.5 cm
